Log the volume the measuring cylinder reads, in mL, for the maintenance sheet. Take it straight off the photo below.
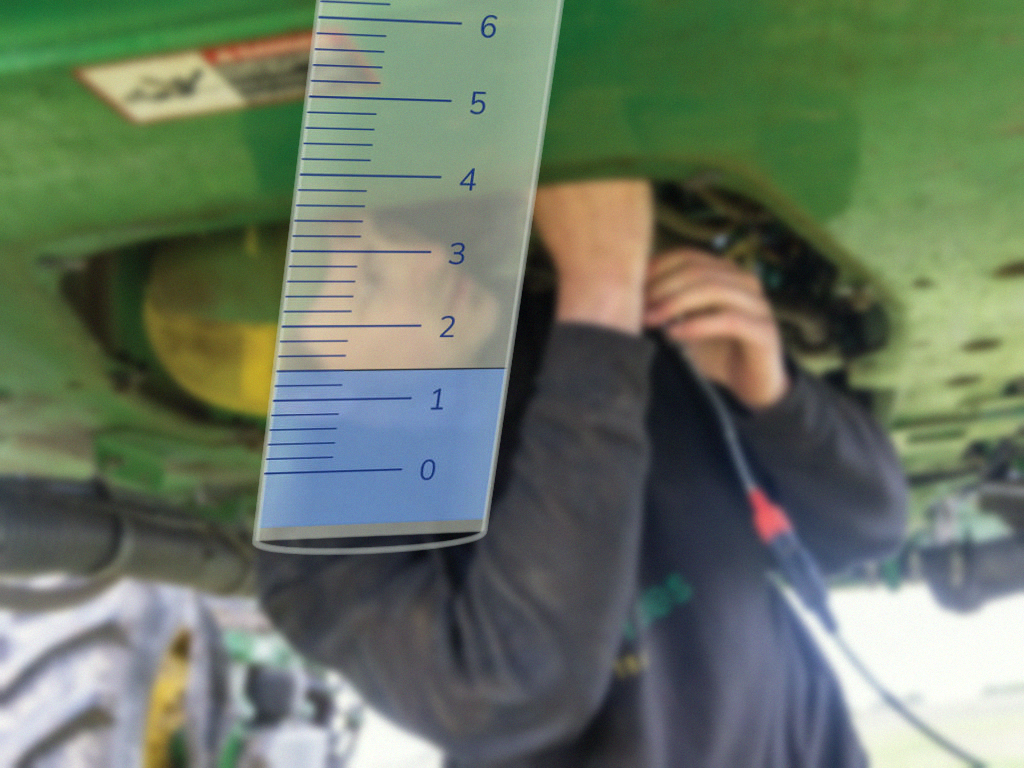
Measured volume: 1.4 mL
